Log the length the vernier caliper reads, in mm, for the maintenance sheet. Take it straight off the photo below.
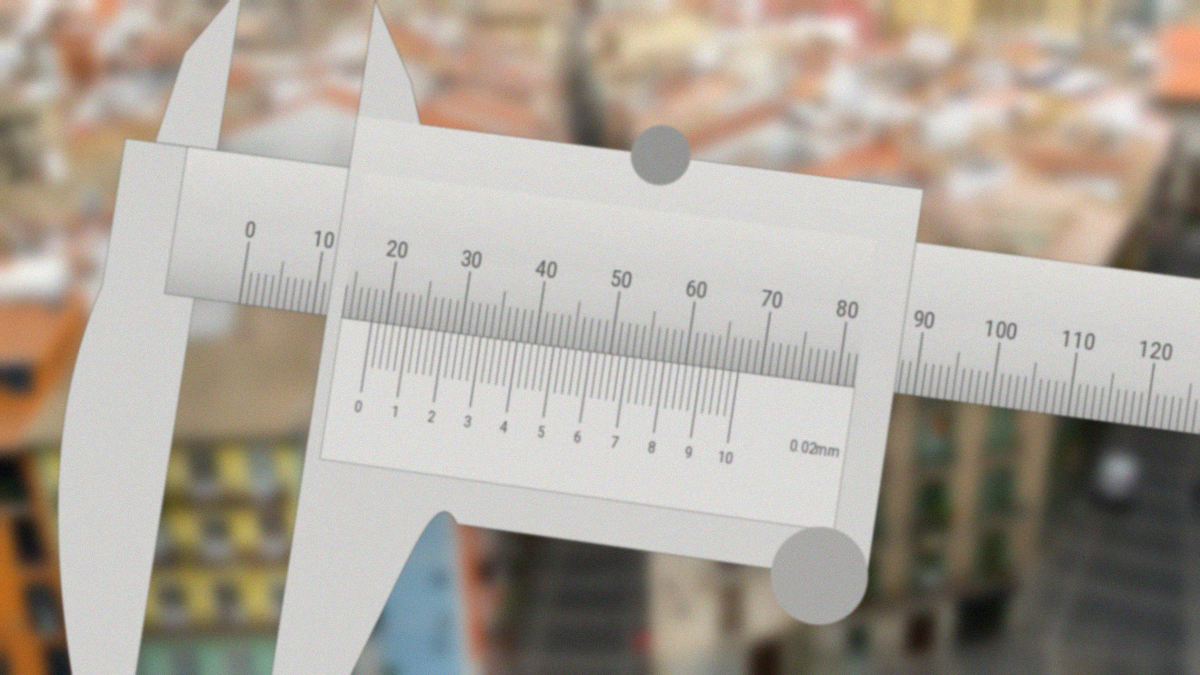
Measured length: 18.0 mm
